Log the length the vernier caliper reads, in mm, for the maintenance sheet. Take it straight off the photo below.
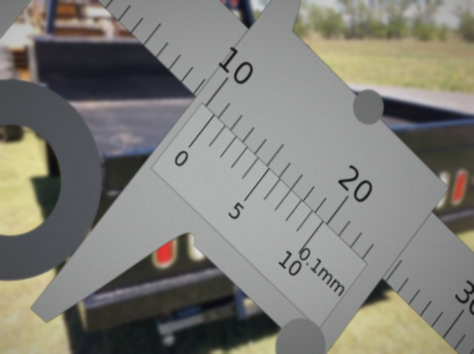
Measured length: 10.7 mm
